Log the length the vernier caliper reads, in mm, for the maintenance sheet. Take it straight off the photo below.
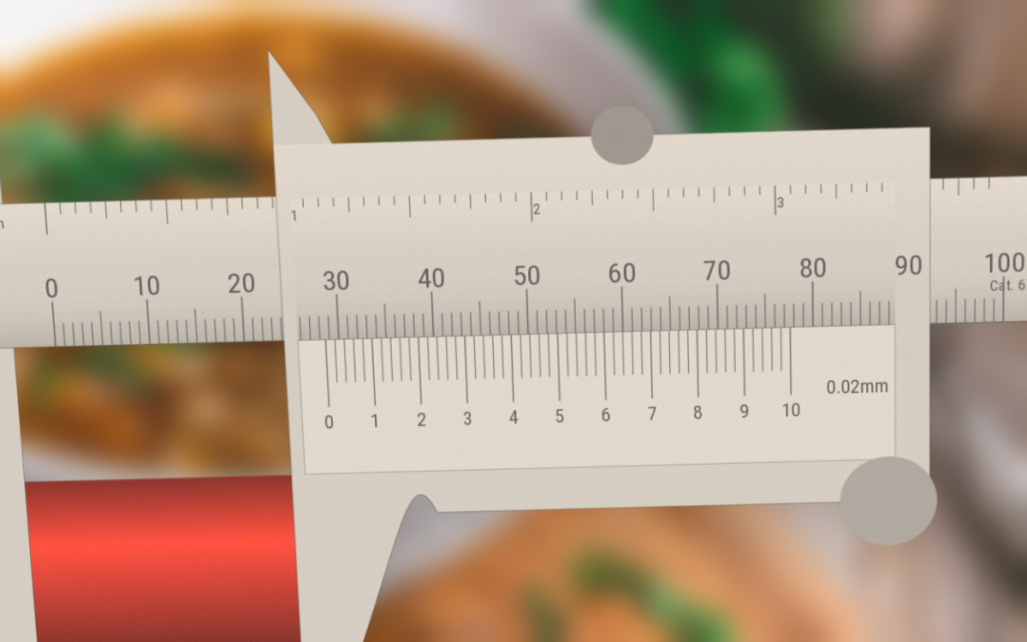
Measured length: 28.6 mm
